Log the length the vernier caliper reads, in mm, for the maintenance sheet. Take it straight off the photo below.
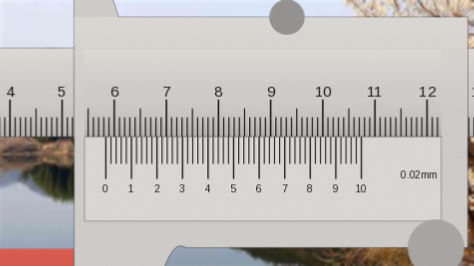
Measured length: 58.4 mm
